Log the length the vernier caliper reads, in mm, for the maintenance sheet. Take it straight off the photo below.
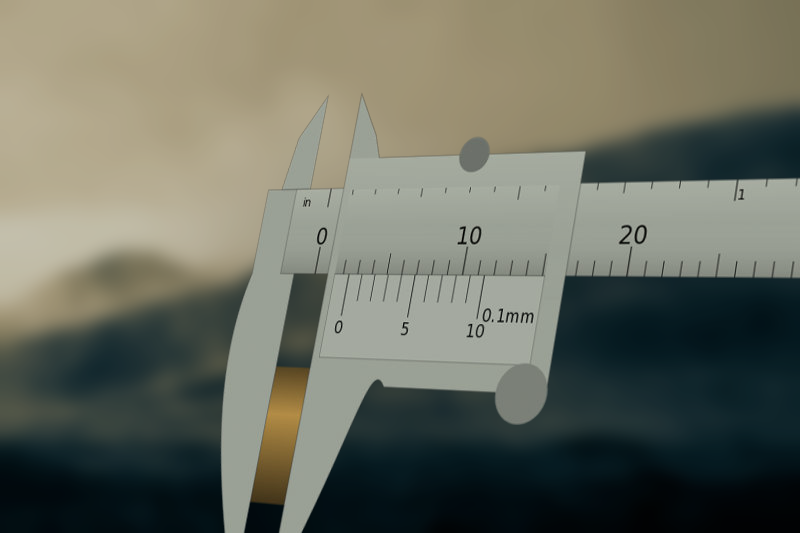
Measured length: 2.4 mm
